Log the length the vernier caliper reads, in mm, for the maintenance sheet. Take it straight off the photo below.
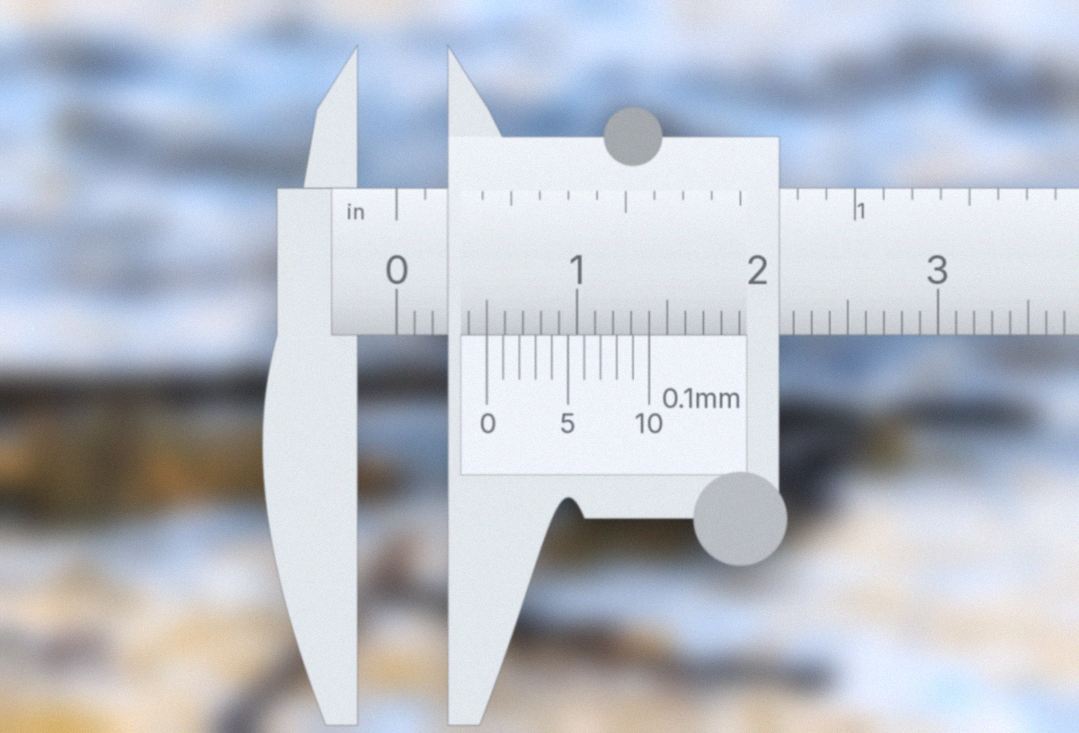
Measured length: 5.0 mm
